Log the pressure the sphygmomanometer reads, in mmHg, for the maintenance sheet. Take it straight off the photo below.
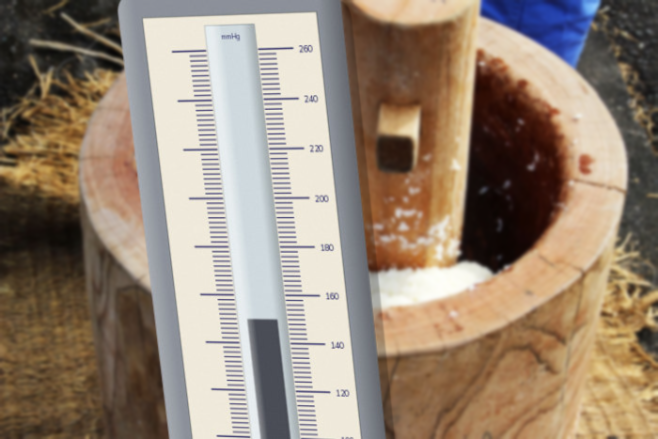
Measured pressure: 150 mmHg
